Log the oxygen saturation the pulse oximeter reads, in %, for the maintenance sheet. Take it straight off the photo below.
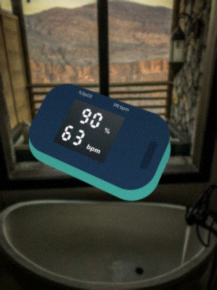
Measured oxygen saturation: 90 %
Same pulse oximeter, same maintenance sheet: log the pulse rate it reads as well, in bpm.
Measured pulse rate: 63 bpm
